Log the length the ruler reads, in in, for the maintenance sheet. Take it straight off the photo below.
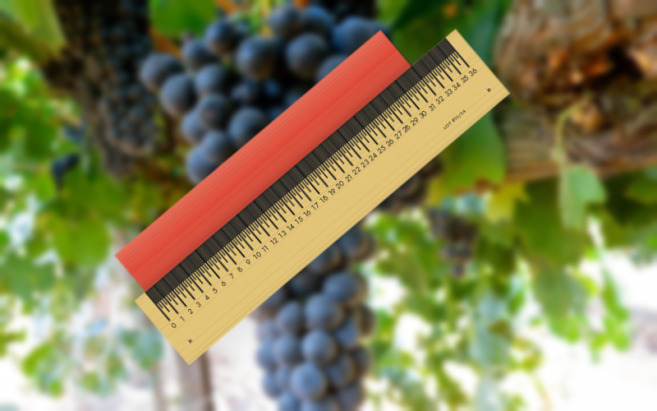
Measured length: 32 in
